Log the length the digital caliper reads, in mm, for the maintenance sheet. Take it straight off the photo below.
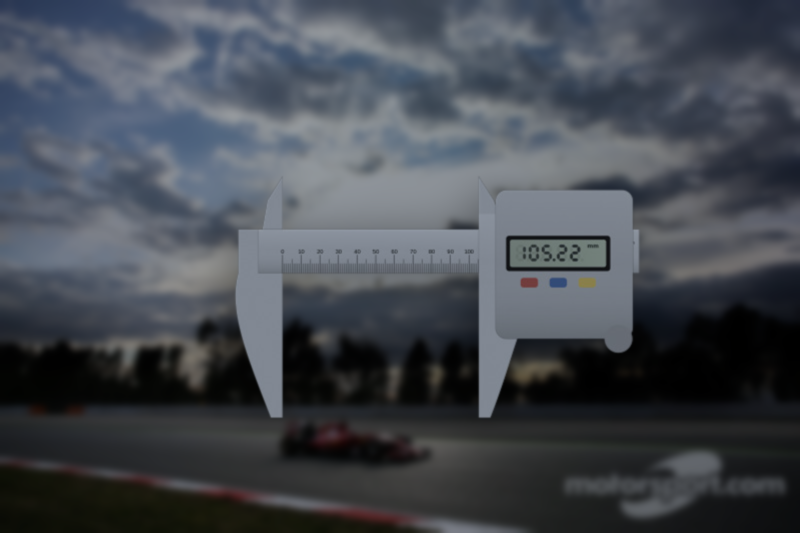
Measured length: 105.22 mm
